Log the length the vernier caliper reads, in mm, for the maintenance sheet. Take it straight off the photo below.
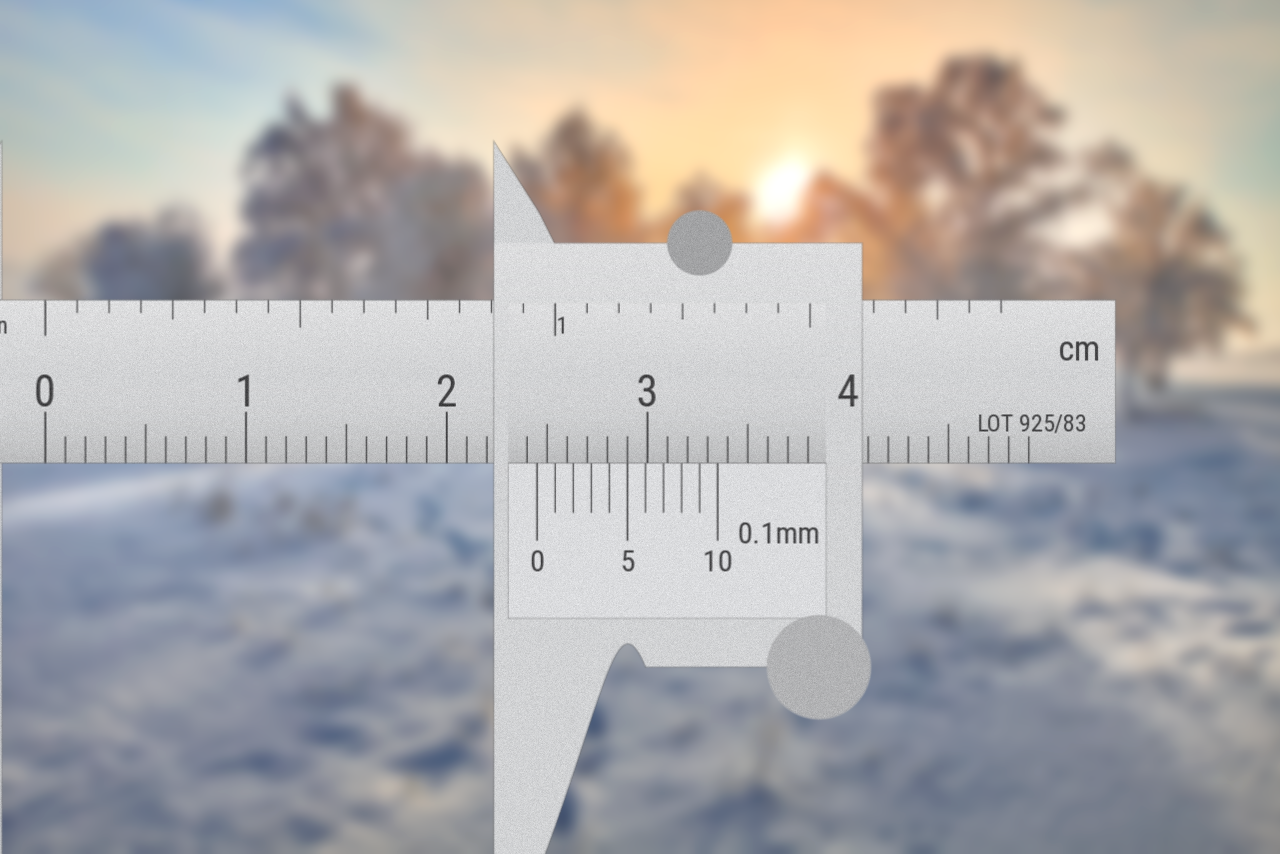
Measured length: 24.5 mm
